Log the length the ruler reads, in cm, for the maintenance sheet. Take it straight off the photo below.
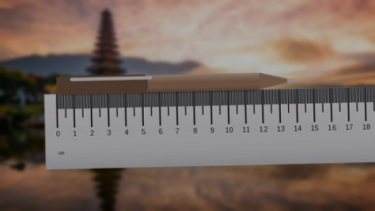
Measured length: 14 cm
